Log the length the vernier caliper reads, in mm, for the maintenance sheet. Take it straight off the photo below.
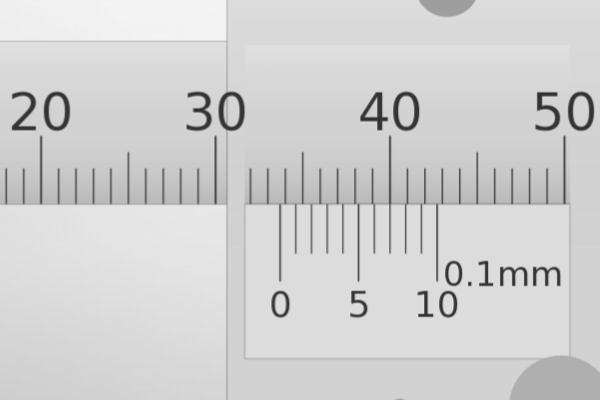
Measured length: 33.7 mm
